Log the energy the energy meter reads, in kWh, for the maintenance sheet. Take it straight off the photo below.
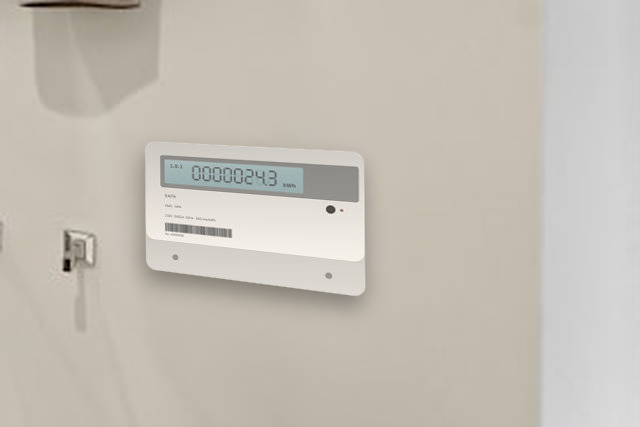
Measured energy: 24.3 kWh
